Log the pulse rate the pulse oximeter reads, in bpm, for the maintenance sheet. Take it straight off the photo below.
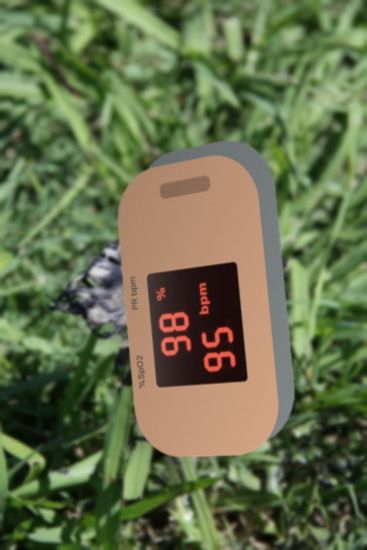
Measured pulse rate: 95 bpm
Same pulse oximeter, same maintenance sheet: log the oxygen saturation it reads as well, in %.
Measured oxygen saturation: 98 %
